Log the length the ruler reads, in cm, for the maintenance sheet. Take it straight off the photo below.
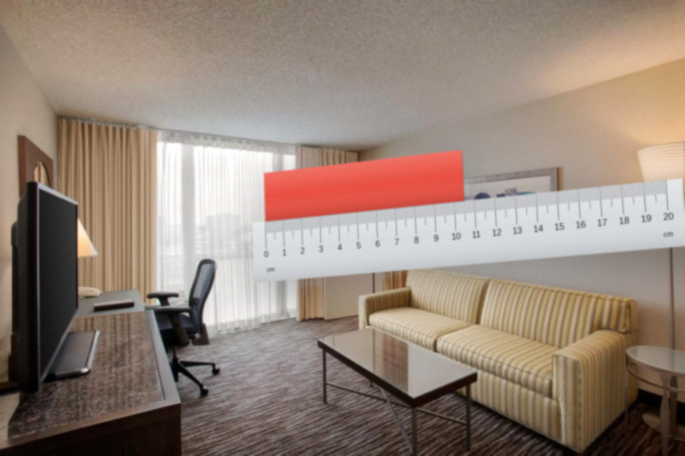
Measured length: 10.5 cm
